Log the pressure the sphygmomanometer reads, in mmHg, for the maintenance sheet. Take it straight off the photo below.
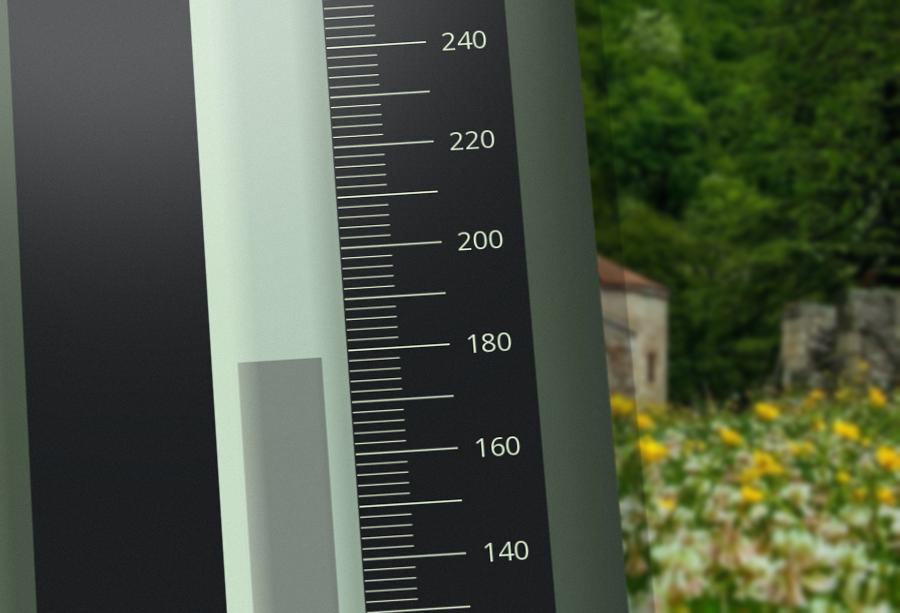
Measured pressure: 179 mmHg
